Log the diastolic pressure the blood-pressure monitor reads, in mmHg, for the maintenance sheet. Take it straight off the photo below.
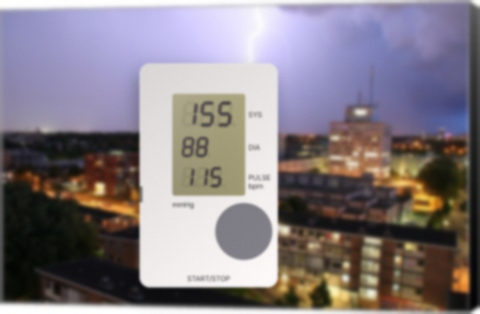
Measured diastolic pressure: 88 mmHg
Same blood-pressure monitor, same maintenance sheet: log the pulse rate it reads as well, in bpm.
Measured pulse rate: 115 bpm
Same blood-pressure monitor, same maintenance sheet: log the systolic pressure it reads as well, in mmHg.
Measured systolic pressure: 155 mmHg
